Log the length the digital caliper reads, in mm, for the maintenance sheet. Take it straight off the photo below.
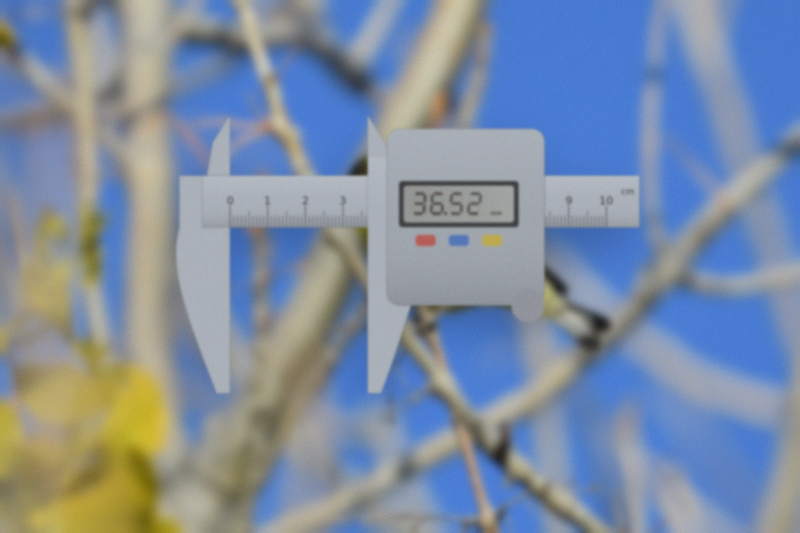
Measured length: 36.52 mm
